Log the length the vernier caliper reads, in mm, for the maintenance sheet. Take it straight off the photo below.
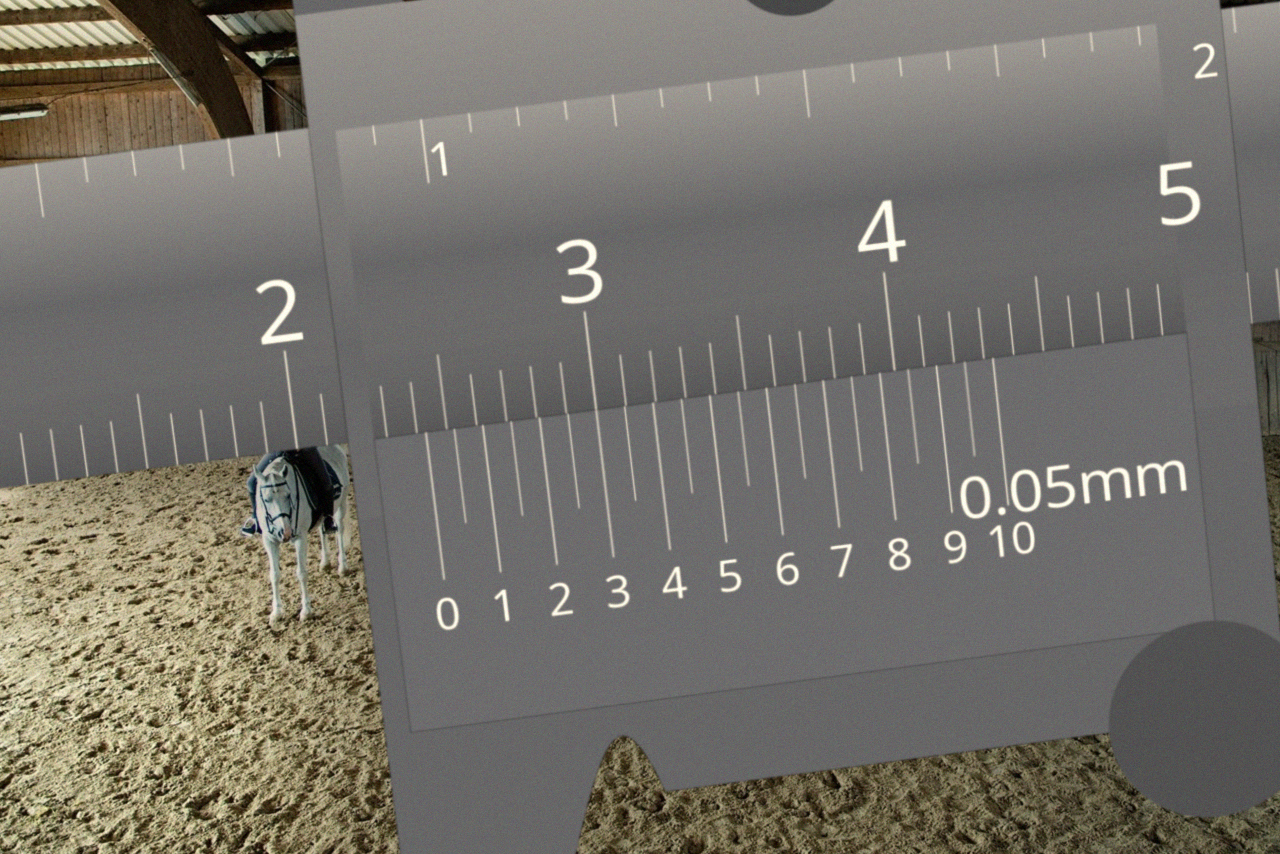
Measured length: 24.30 mm
